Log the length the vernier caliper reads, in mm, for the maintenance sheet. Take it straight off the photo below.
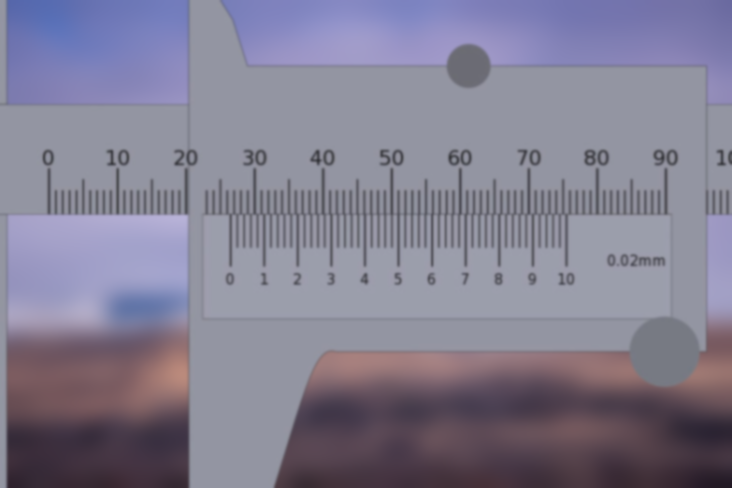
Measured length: 26.5 mm
